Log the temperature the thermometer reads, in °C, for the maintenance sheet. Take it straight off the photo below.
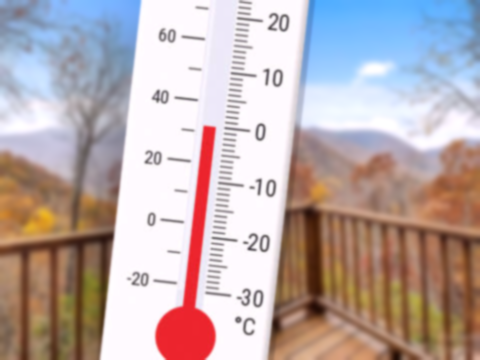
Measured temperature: 0 °C
